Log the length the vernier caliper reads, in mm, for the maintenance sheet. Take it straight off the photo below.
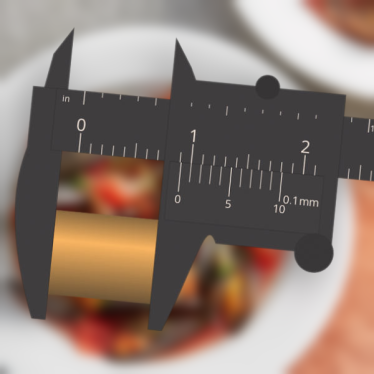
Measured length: 9.1 mm
